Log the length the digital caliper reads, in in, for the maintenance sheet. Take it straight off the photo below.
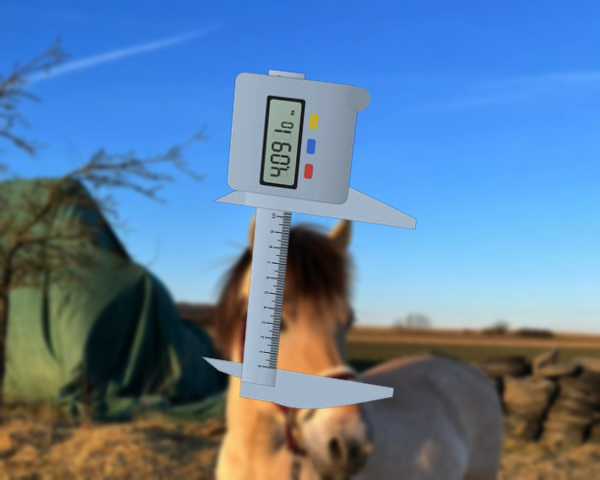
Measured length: 4.0910 in
